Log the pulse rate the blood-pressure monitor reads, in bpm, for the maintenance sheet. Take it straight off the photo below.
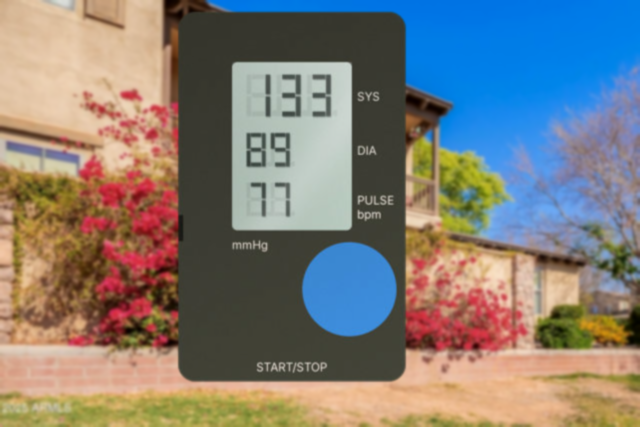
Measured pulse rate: 77 bpm
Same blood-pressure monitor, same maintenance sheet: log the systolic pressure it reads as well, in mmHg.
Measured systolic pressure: 133 mmHg
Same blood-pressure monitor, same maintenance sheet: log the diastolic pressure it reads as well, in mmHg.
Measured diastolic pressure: 89 mmHg
